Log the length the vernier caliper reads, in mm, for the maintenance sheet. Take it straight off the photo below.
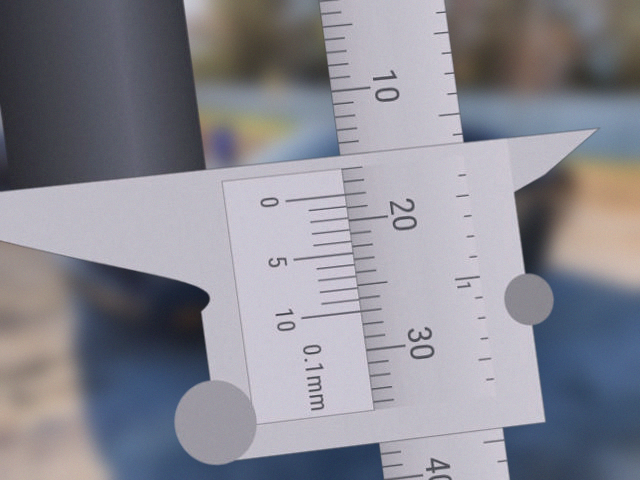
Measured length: 18.0 mm
